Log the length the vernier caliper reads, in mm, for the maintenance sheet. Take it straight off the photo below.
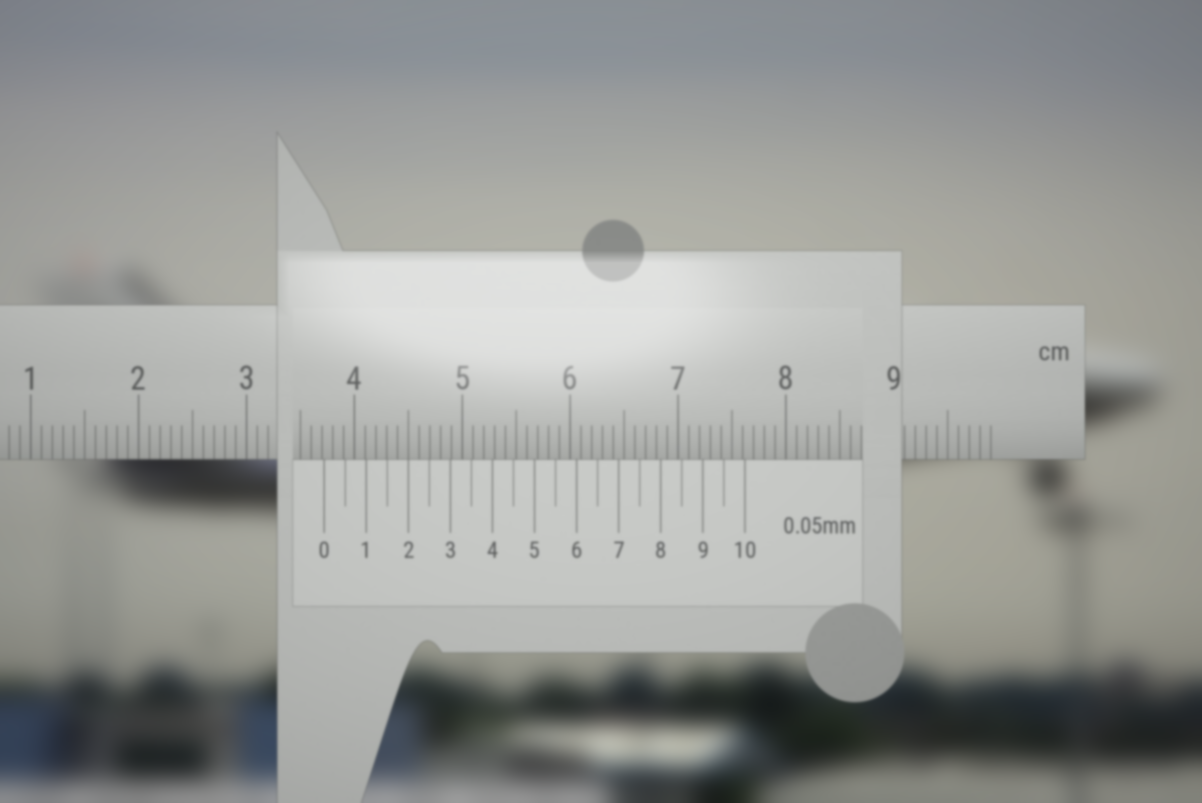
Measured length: 37.2 mm
